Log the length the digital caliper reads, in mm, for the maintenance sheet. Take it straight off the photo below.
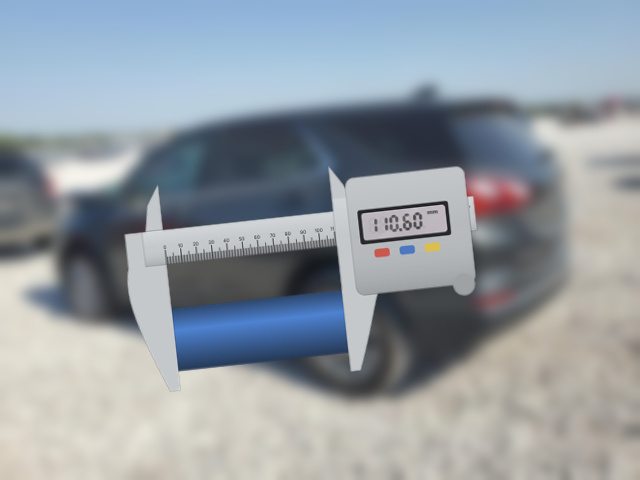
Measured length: 110.60 mm
